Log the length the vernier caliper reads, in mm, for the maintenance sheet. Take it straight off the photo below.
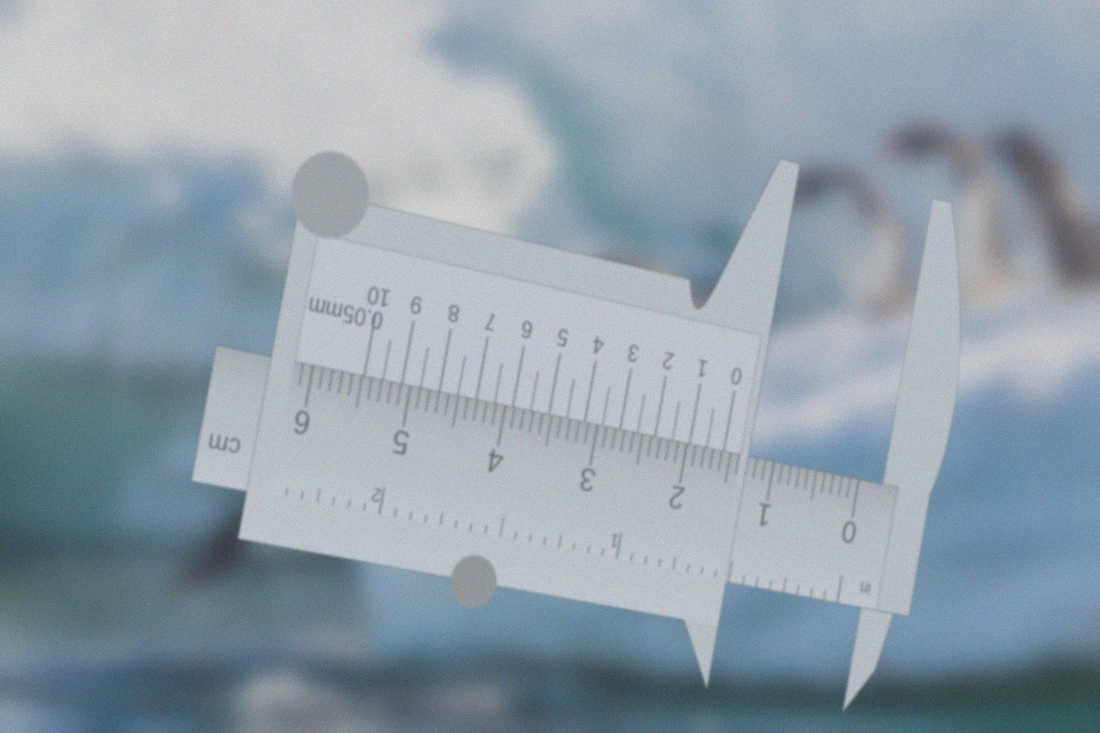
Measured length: 15.8 mm
